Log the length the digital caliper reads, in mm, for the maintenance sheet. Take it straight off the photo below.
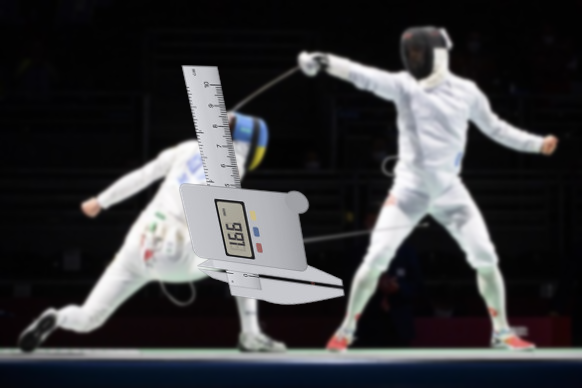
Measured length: 1.66 mm
